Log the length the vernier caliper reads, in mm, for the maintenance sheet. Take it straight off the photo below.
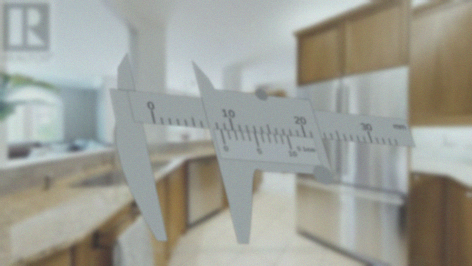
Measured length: 8.4 mm
